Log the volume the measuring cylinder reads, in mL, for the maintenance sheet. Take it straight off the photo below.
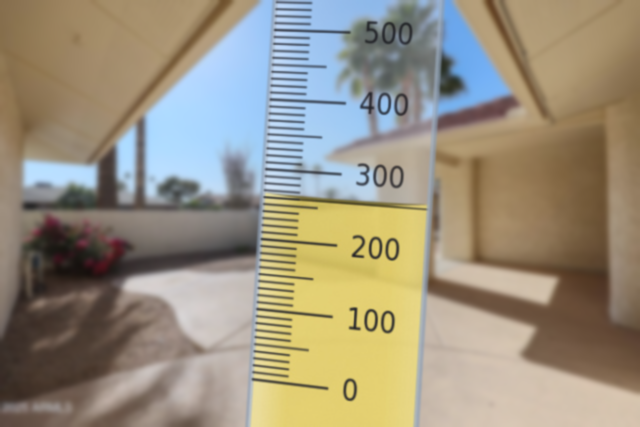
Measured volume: 260 mL
